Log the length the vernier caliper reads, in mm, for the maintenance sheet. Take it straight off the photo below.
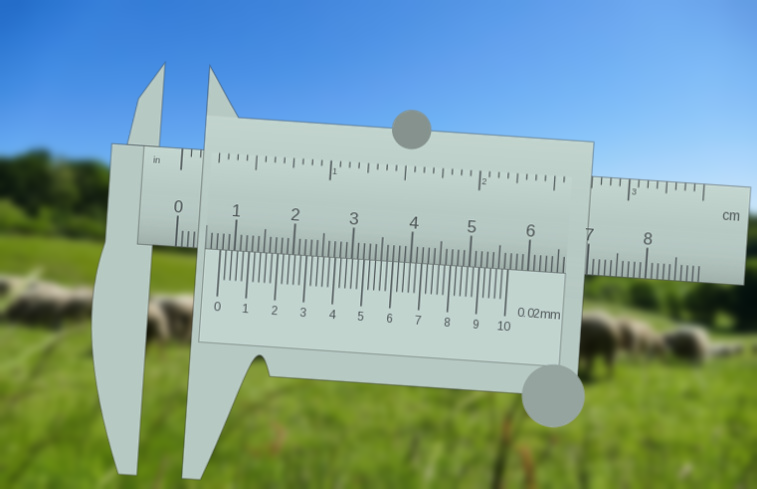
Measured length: 7.6 mm
